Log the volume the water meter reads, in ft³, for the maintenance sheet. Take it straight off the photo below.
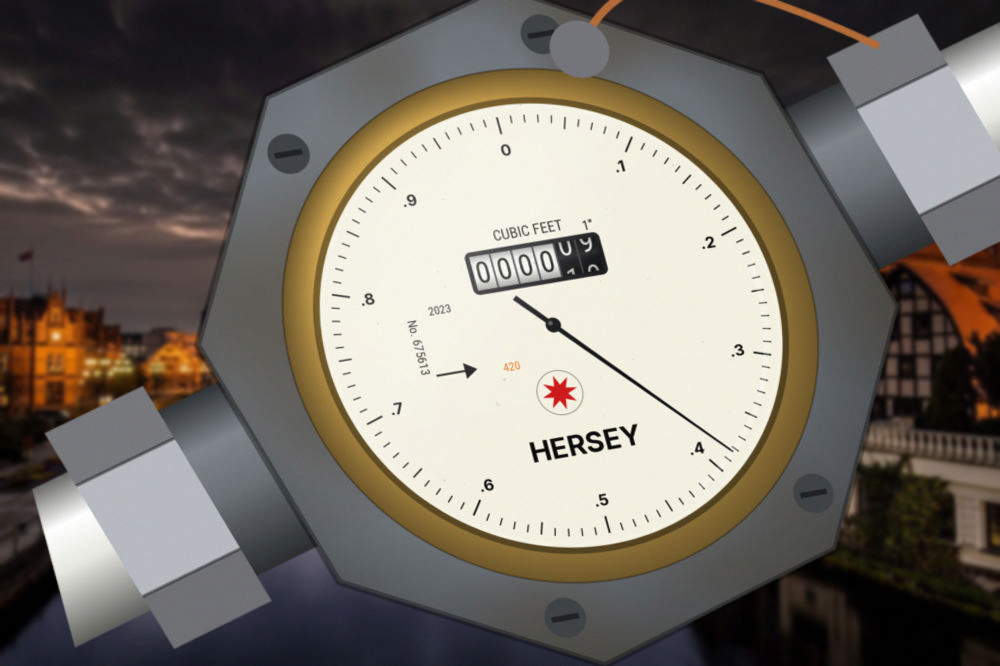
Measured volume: 9.38 ft³
